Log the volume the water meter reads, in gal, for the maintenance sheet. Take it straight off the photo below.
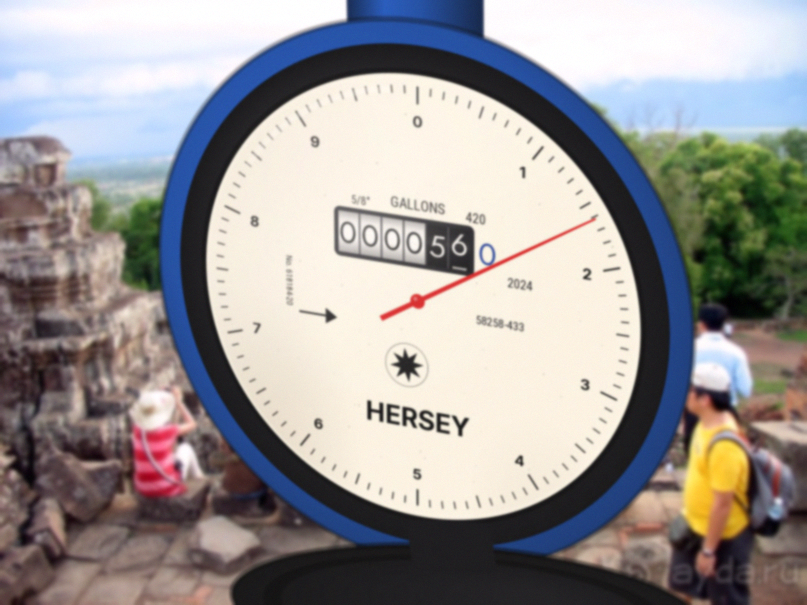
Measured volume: 561.6 gal
